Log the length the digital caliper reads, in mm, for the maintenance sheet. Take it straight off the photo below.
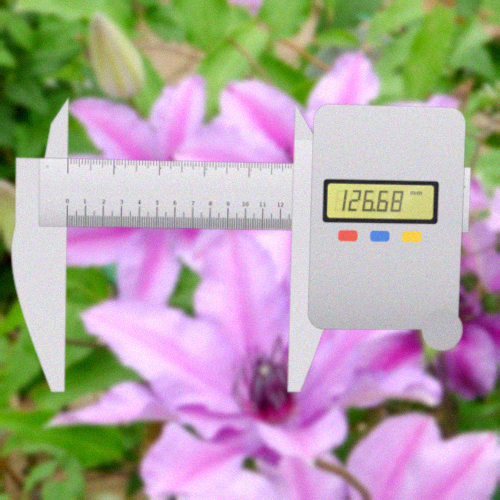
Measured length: 126.68 mm
